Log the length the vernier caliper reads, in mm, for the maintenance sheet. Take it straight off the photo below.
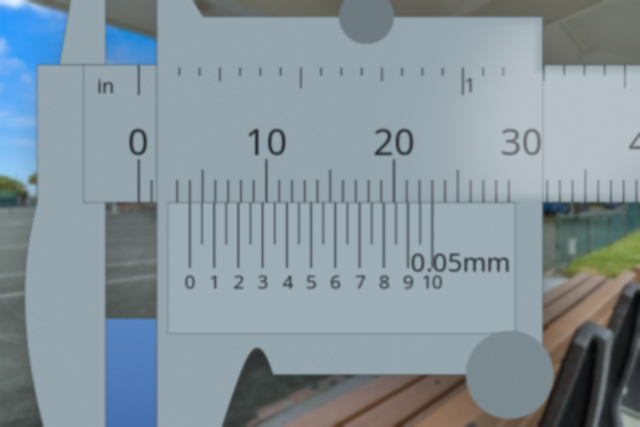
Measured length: 4.0 mm
